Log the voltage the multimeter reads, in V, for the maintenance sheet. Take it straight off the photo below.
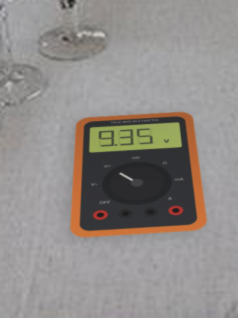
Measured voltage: 9.35 V
